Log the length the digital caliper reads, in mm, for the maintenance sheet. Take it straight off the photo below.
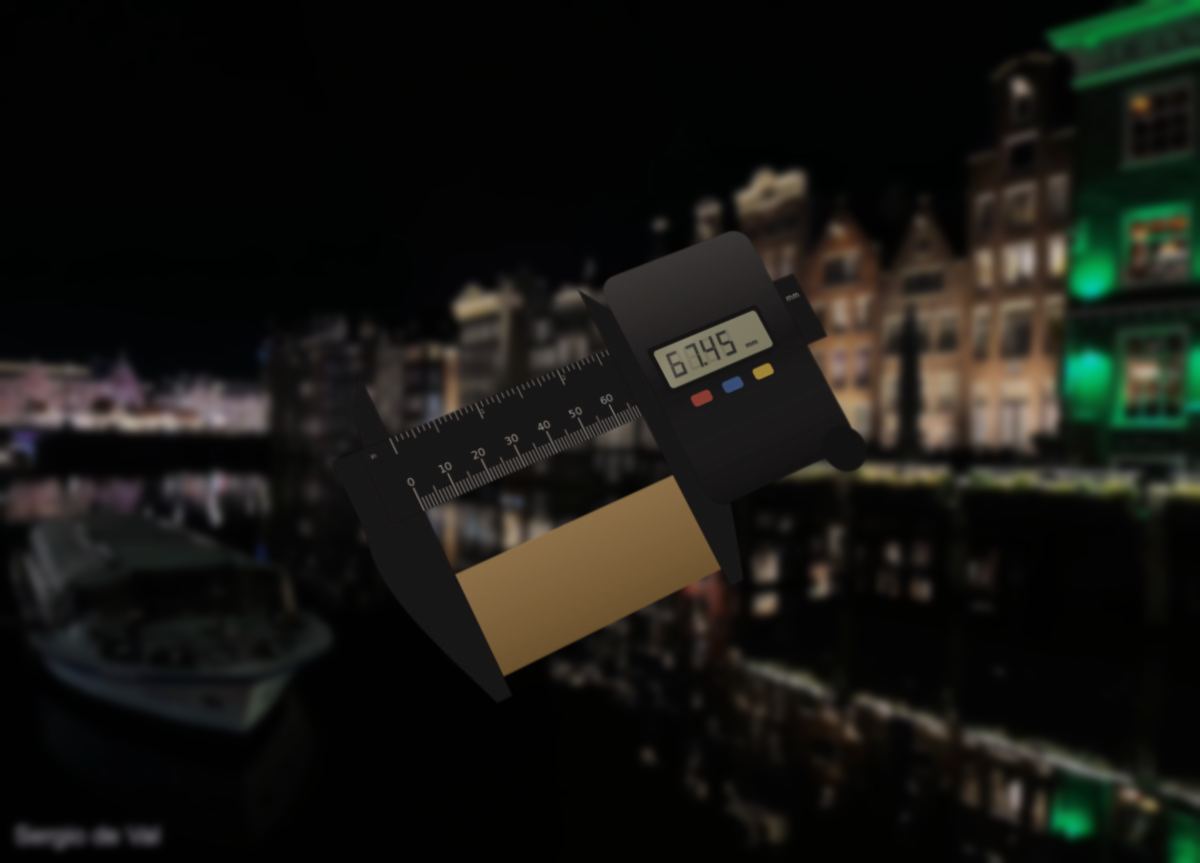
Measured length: 67.45 mm
